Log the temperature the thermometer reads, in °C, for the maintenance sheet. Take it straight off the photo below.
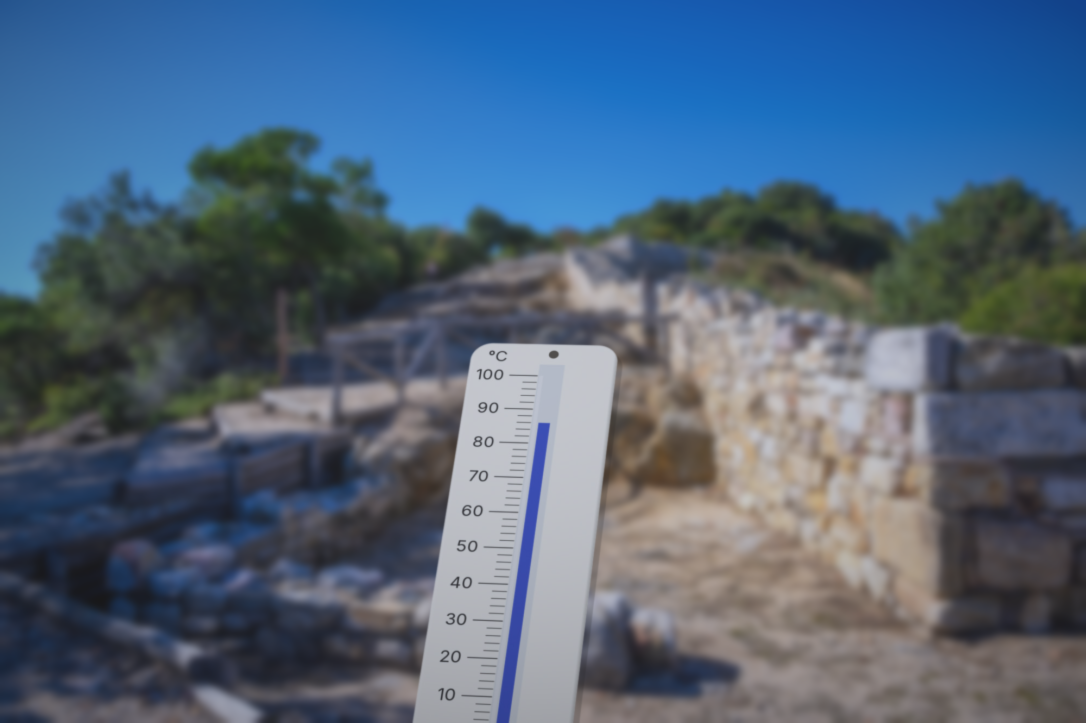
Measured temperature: 86 °C
